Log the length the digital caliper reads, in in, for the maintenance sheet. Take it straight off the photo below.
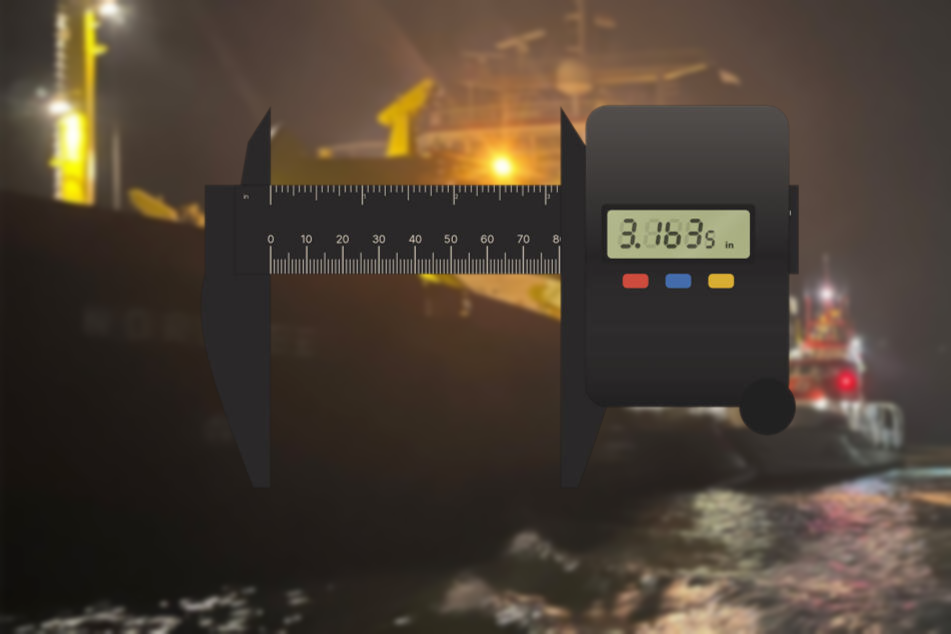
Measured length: 3.1635 in
